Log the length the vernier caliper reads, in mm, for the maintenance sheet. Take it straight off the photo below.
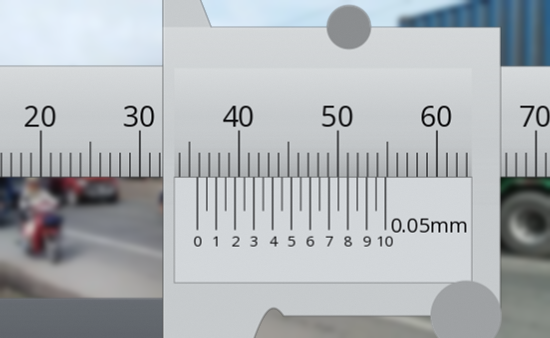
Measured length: 35.8 mm
